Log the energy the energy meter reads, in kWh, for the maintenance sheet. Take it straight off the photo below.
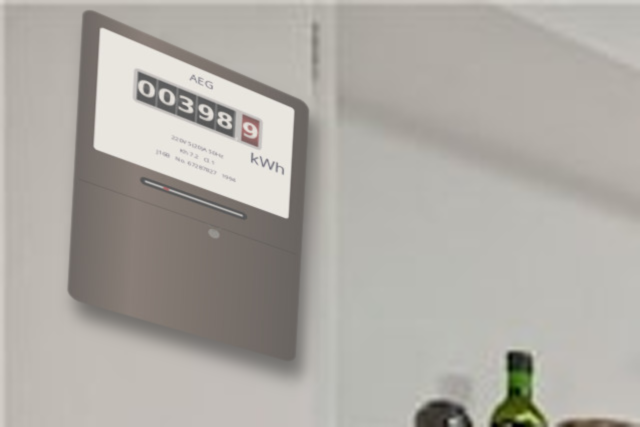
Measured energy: 398.9 kWh
